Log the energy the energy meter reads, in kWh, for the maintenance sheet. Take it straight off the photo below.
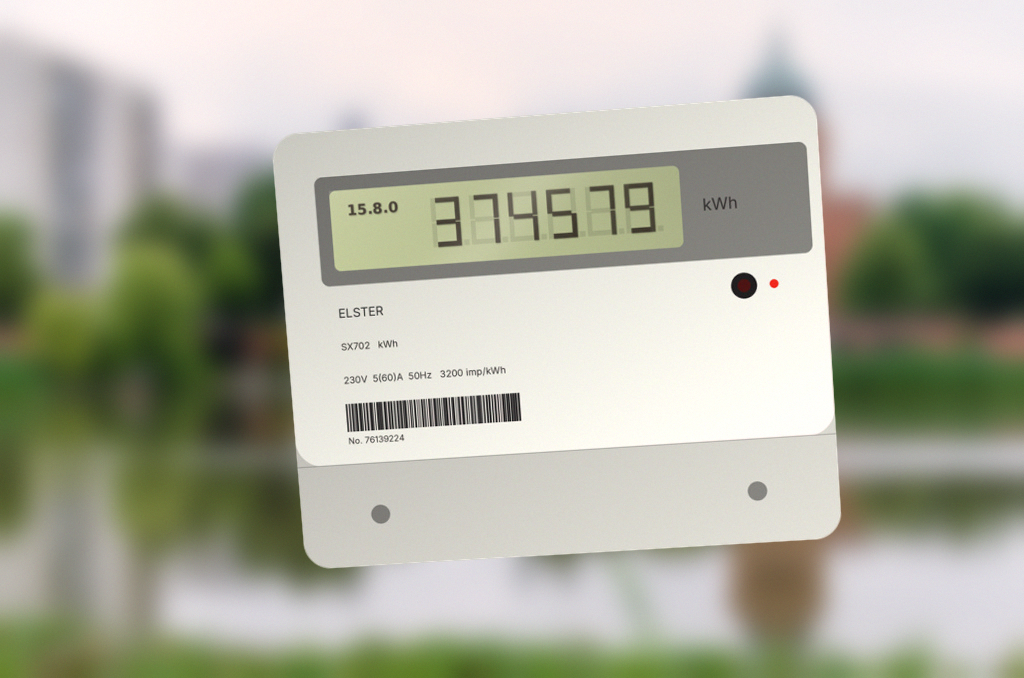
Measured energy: 374579 kWh
